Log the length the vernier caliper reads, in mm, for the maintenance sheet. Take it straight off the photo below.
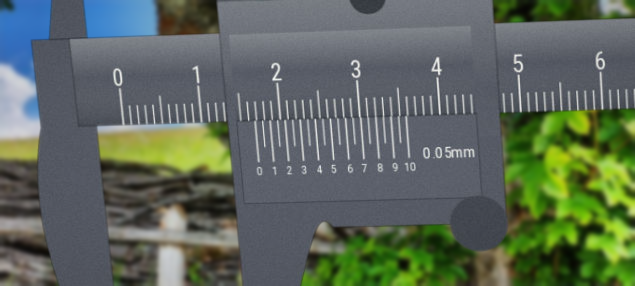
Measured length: 16.8 mm
